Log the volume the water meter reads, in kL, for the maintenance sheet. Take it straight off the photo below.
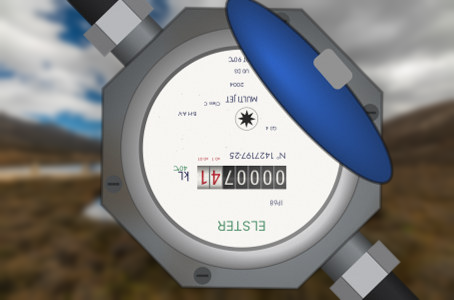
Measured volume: 7.41 kL
